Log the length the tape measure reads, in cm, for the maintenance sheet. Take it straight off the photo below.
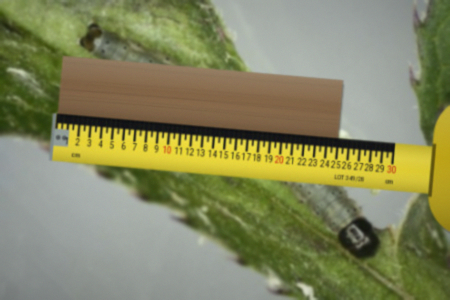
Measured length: 25 cm
